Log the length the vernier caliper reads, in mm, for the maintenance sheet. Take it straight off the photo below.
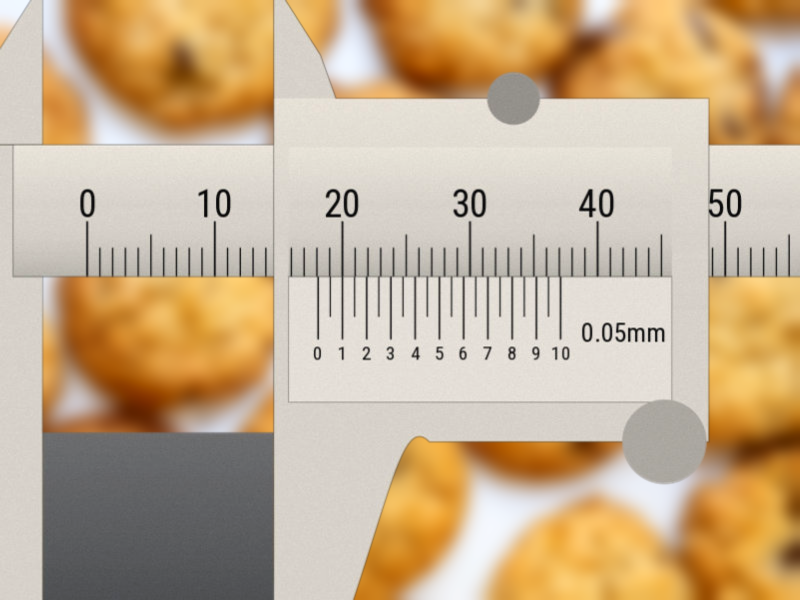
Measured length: 18.1 mm
